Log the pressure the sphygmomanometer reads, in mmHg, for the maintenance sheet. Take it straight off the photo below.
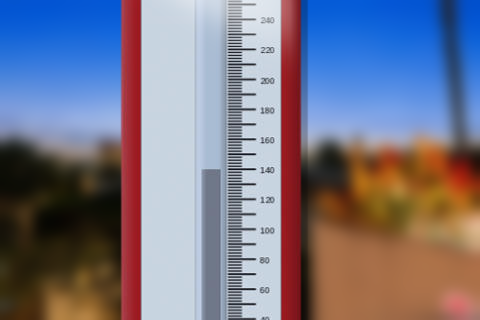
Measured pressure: 140 mmHg
